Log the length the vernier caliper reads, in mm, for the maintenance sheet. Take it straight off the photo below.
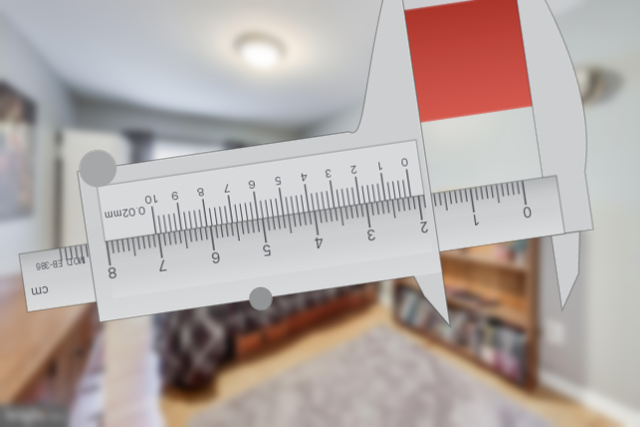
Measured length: 21.5 mm
